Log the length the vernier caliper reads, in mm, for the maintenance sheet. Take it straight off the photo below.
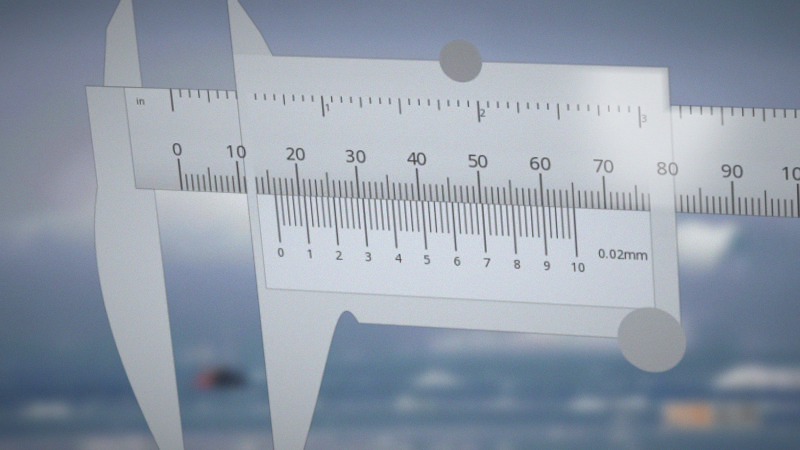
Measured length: 16.0 mm
